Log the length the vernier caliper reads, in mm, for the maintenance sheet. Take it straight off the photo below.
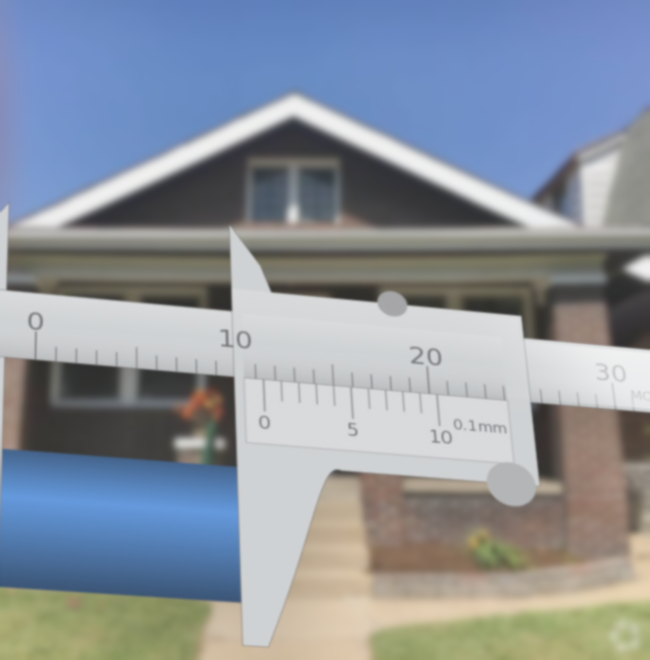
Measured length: 11.4 mm
